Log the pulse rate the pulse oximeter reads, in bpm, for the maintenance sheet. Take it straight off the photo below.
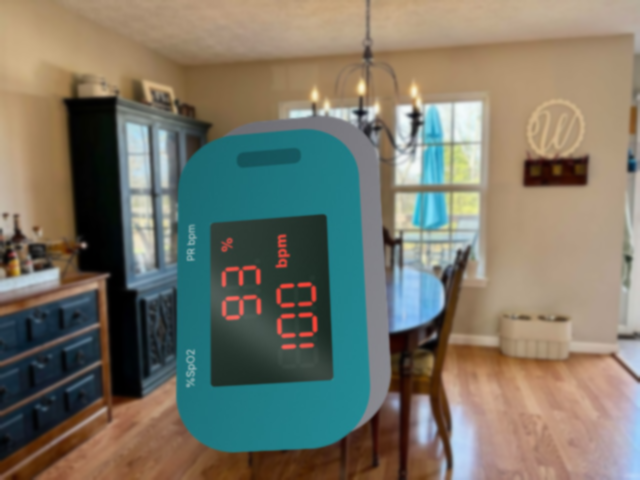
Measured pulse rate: 100 bpm
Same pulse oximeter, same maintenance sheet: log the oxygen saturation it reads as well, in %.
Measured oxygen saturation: 93 %
